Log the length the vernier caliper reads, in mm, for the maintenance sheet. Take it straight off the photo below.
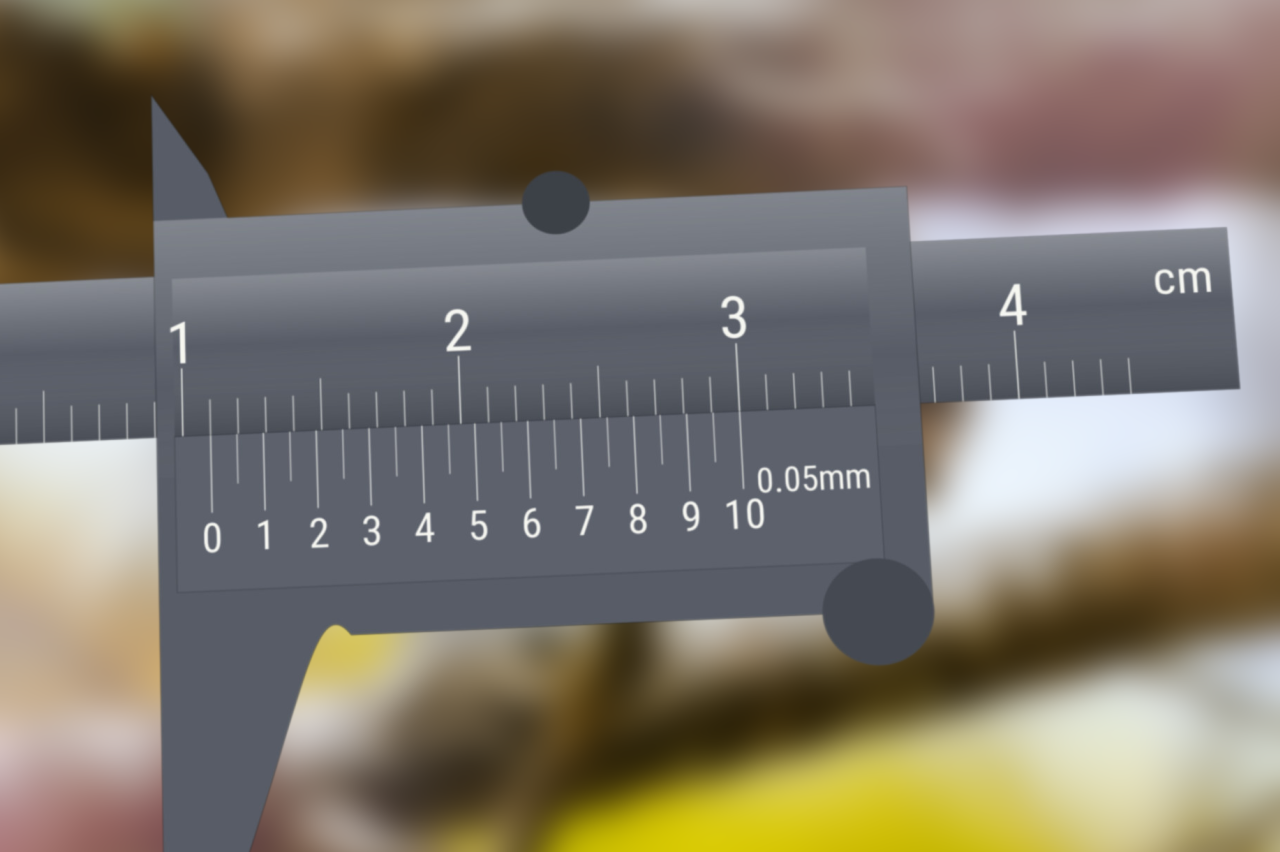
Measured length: 11.00 mm
